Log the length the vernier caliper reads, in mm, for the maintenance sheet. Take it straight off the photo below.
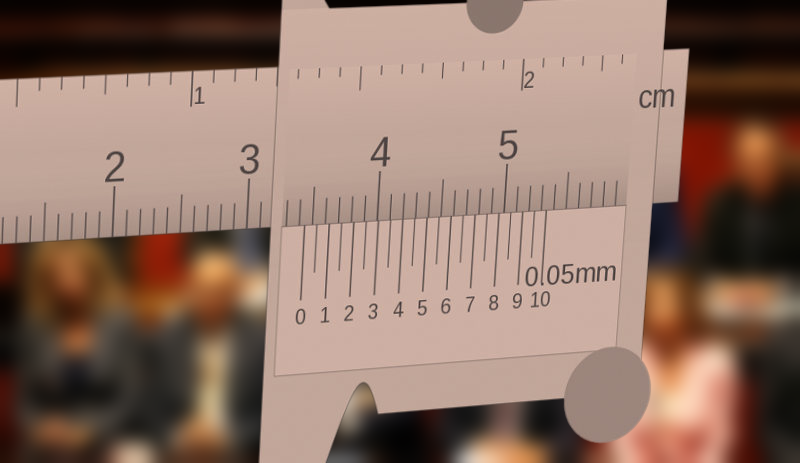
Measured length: 34.4 mm
